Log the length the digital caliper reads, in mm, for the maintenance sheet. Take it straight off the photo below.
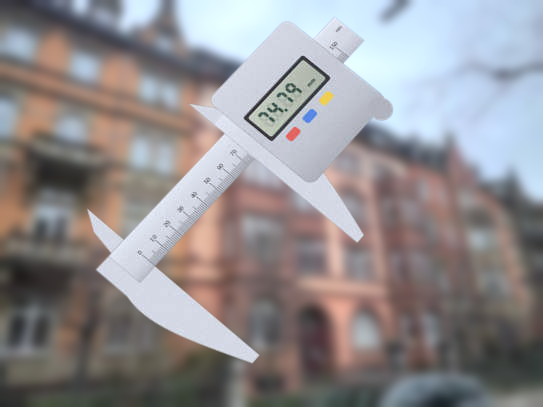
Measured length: 74.79 mm
